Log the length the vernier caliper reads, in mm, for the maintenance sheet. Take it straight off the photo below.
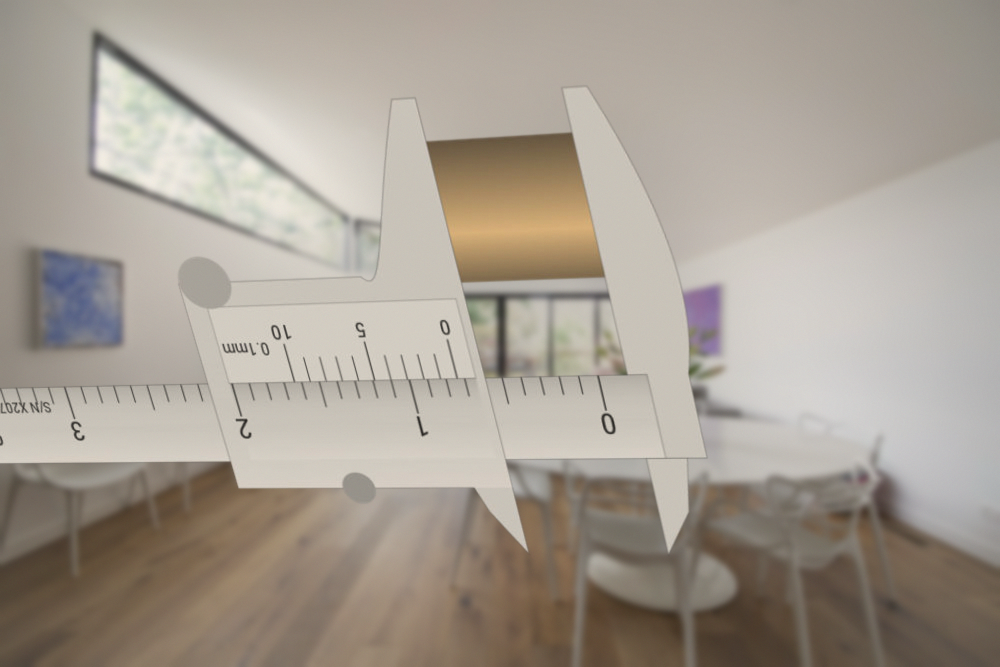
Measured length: 7.4 mm
